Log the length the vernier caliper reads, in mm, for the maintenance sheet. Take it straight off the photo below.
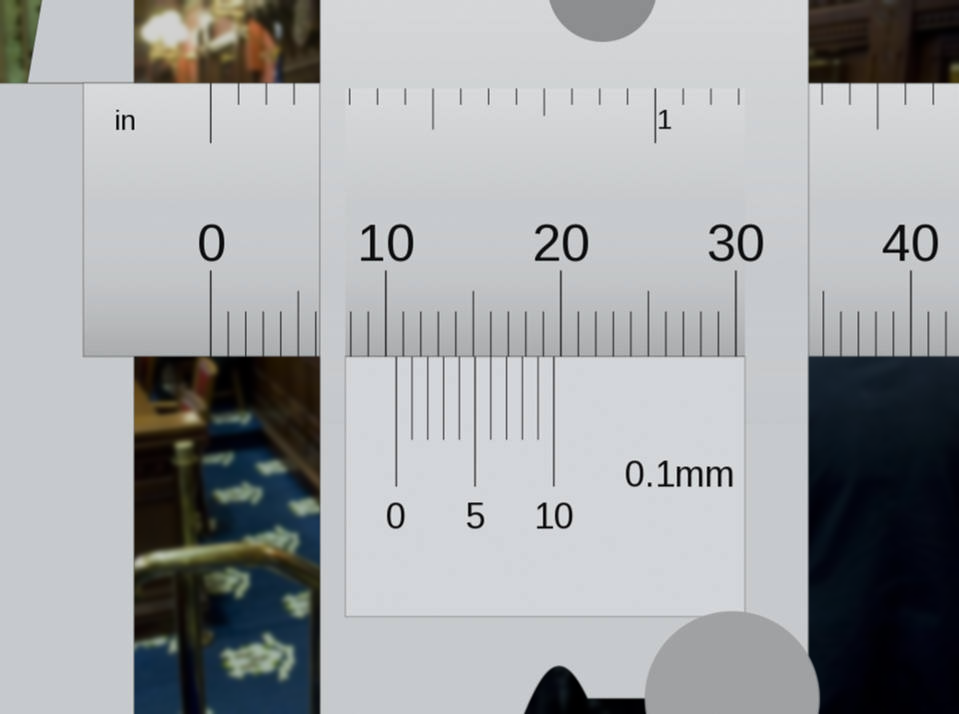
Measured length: 10.6 mm
